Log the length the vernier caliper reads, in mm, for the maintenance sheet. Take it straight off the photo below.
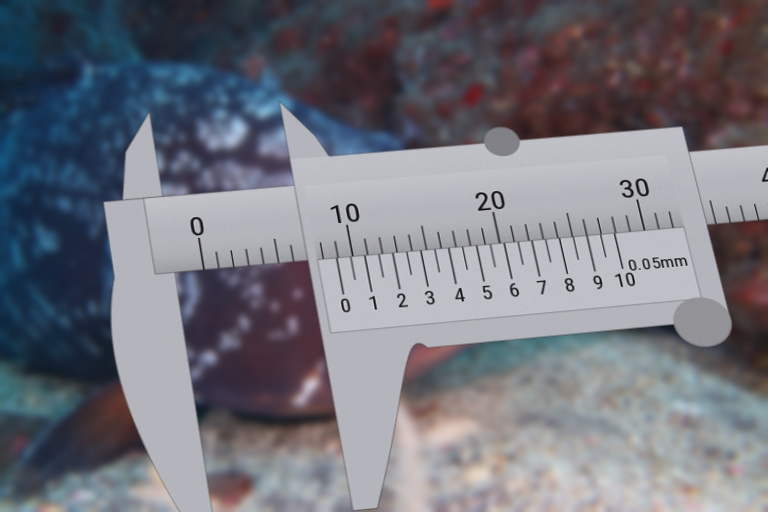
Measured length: 8.9 mm
